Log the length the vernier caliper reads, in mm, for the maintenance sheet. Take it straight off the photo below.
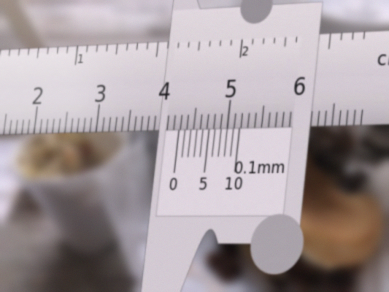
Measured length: 42.8 mm
